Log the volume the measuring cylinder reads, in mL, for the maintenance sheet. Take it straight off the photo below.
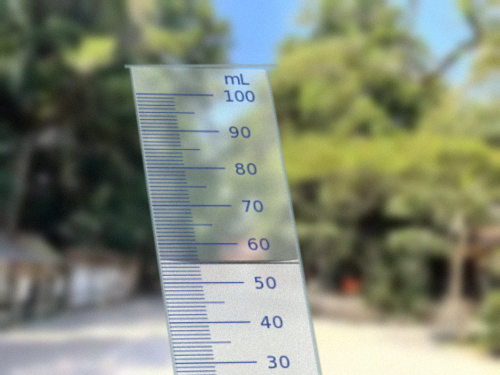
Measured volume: 55 mL
